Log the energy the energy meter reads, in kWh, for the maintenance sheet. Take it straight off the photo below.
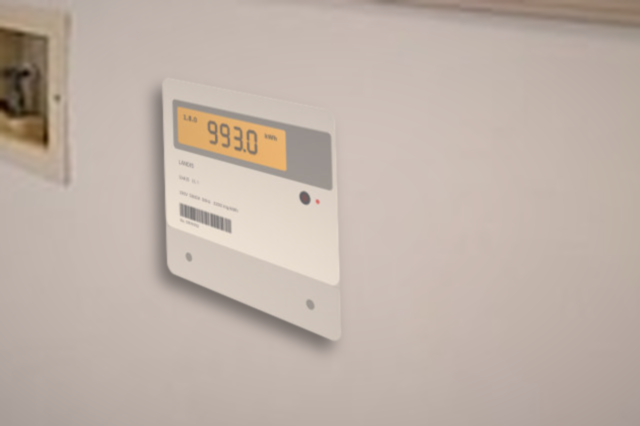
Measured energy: 993.0 kWh
